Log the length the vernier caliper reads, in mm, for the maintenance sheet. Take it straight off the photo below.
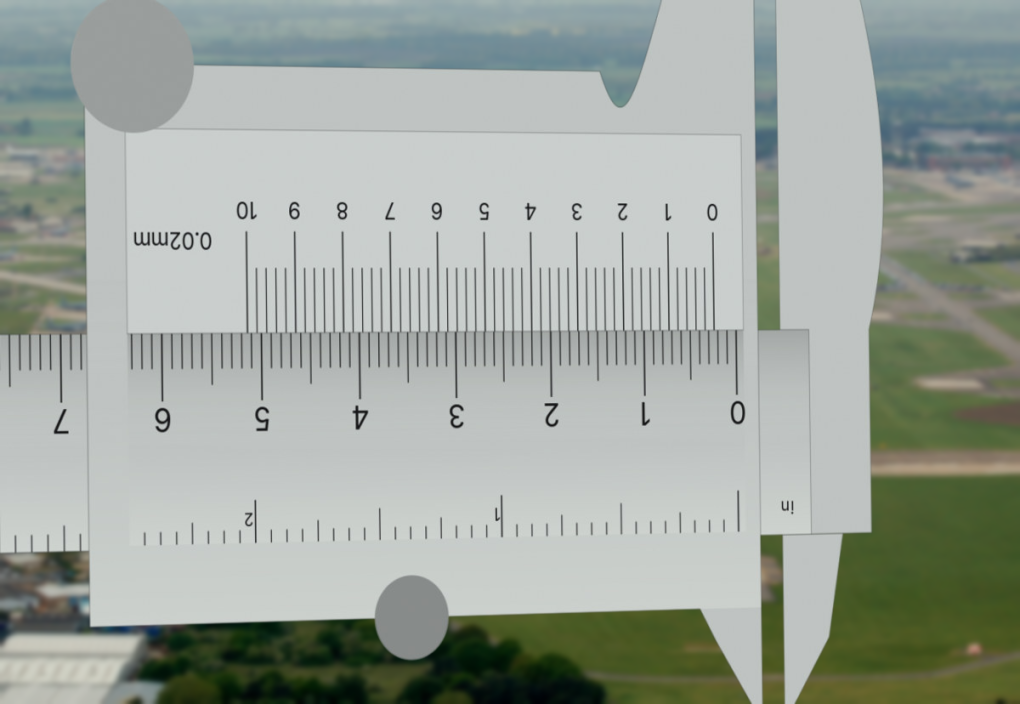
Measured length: 2.4 mm
